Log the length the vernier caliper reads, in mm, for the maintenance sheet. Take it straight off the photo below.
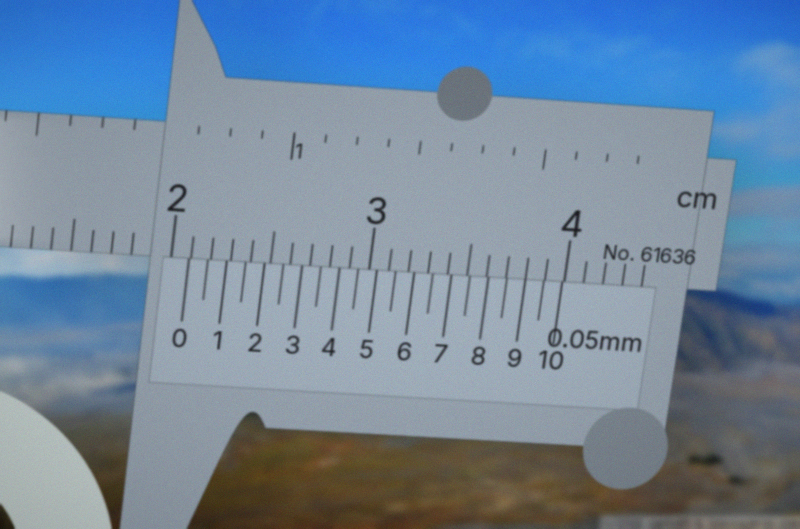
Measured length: 20.9 mm
